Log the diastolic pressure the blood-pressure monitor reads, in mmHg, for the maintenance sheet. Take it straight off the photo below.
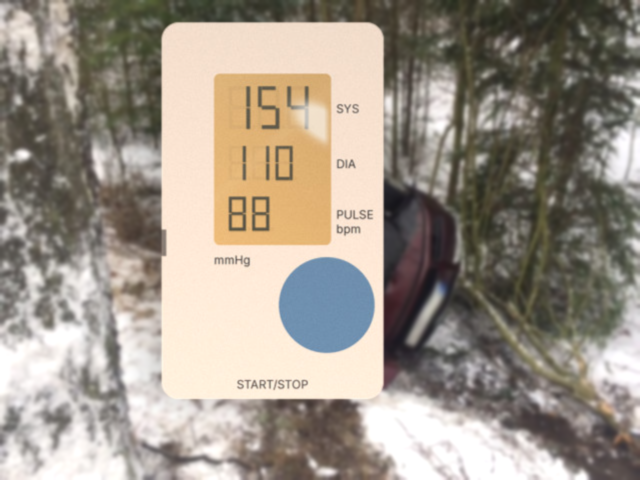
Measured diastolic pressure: 110 mmHg
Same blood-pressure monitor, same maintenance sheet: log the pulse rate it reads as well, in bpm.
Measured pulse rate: 88 bpm
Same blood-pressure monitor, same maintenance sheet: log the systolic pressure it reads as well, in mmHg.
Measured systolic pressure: 154 mmHg
